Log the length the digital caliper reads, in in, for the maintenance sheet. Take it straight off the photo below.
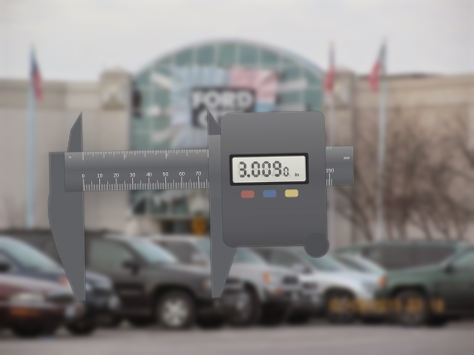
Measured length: 3.0090 in
